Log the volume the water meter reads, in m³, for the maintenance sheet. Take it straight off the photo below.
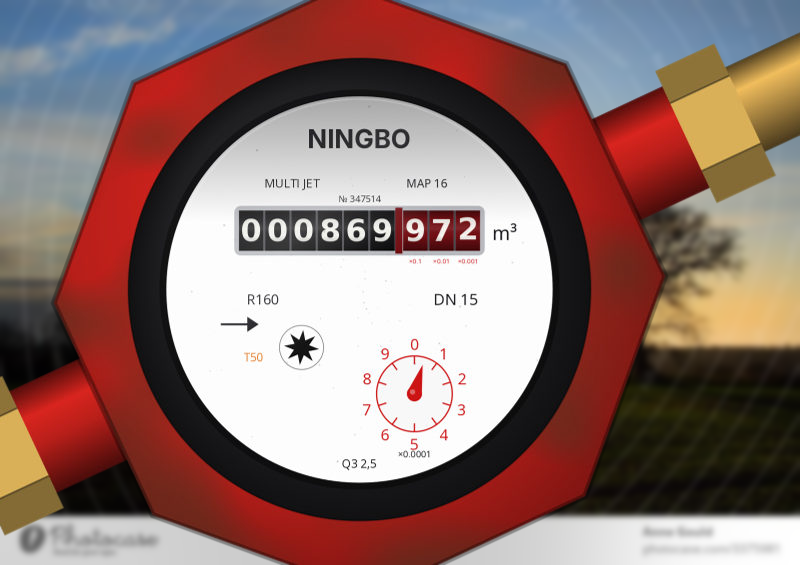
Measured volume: 869.9720 m³
